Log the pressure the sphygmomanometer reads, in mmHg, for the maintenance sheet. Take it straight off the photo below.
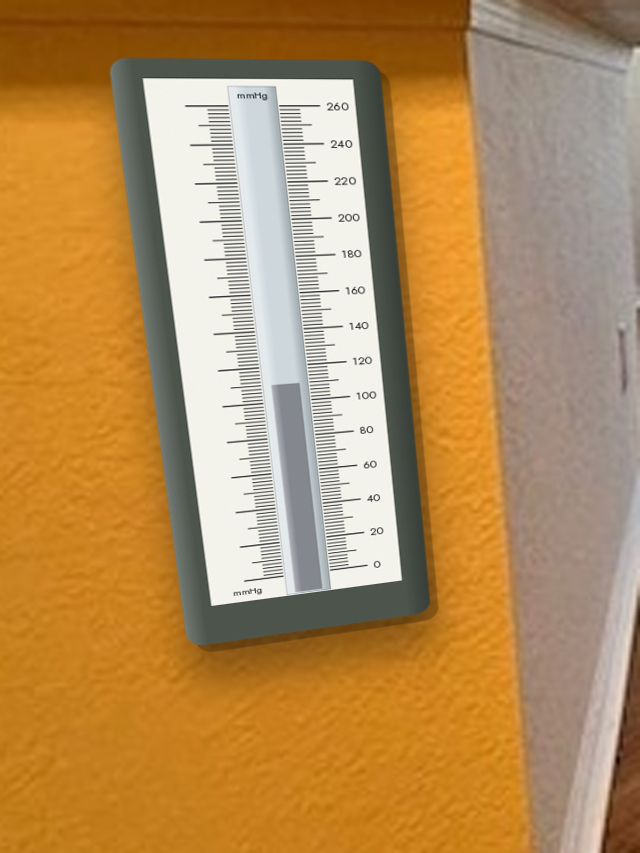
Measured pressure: 110 mmHg
